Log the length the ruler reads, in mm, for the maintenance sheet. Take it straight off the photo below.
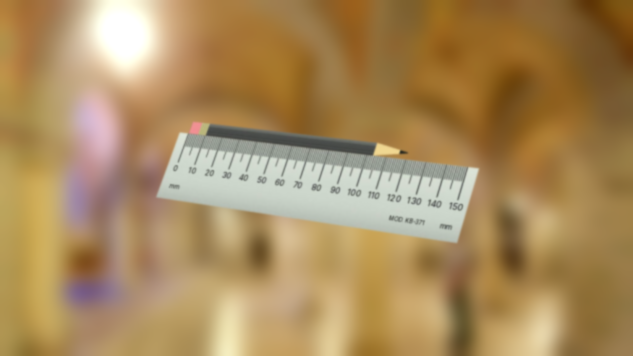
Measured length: 120 mm
